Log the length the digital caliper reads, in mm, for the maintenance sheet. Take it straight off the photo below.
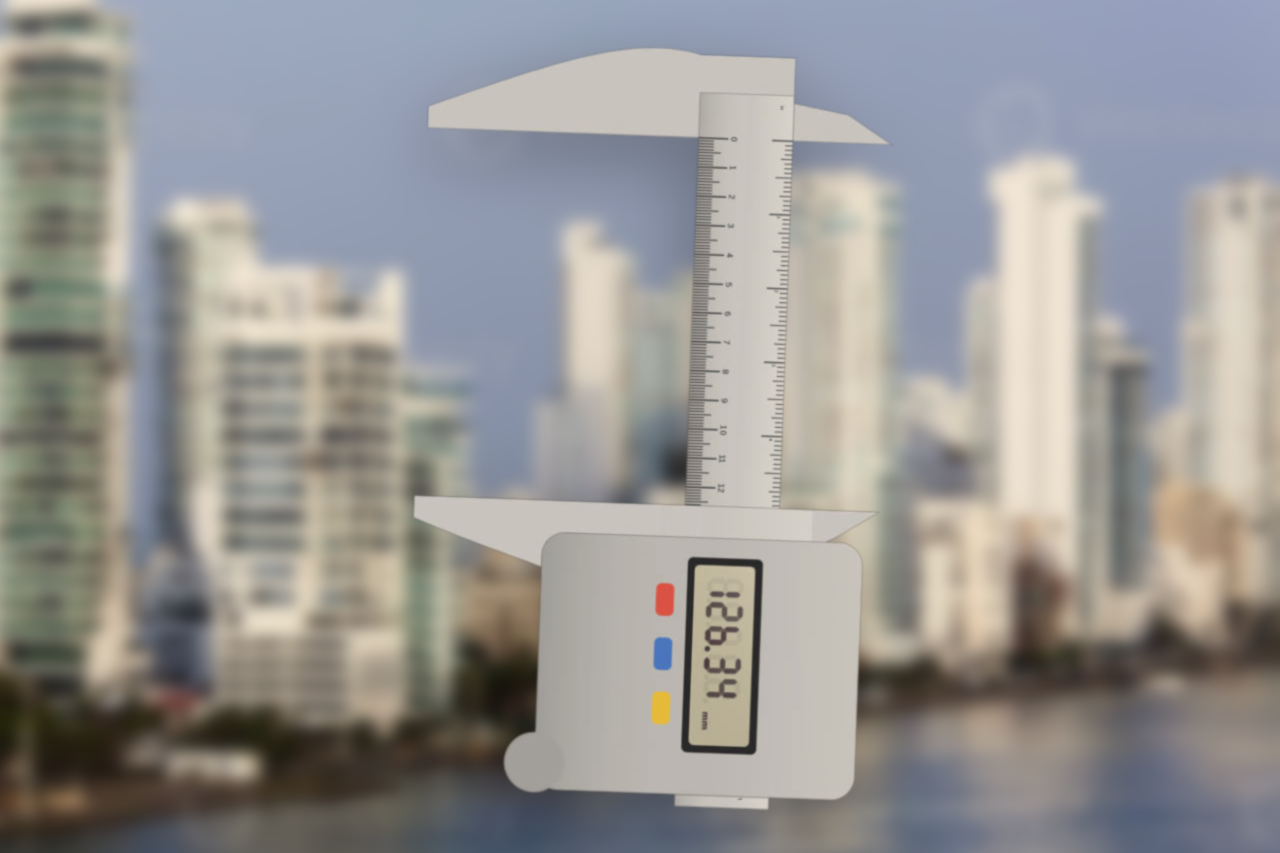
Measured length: 126.34 mm
